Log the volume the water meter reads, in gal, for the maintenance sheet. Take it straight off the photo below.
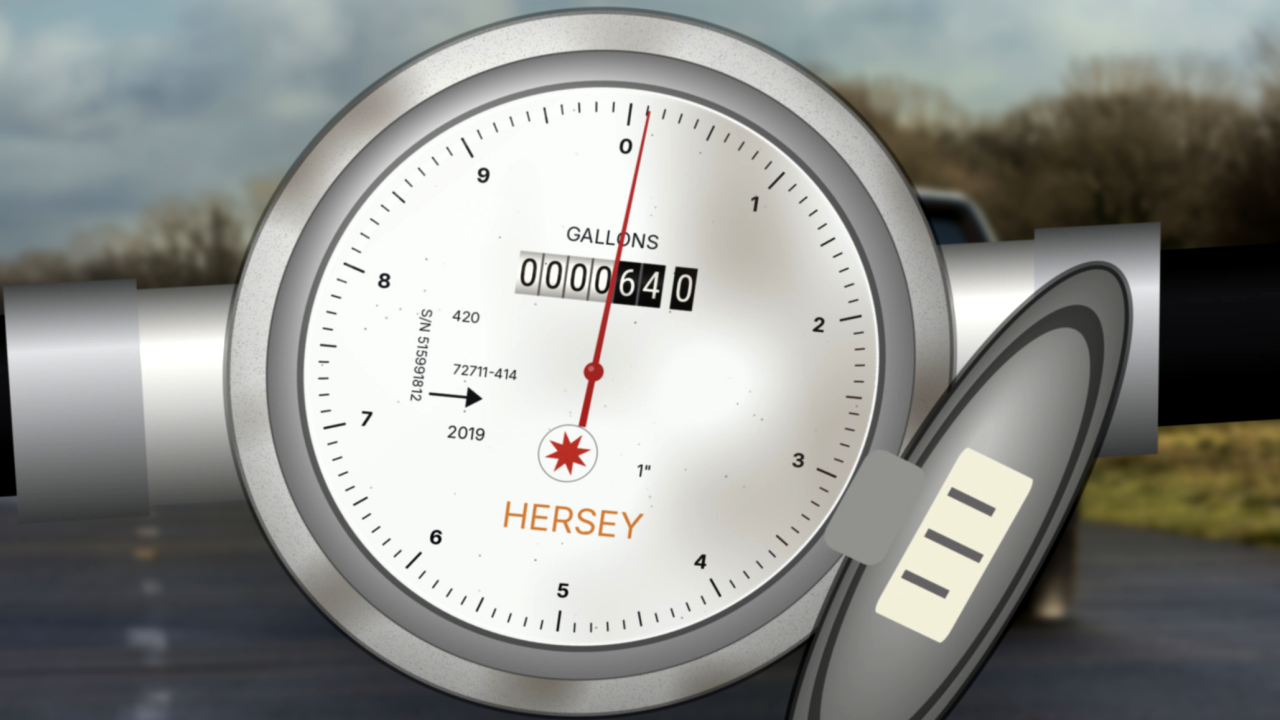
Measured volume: 640.1 gal
